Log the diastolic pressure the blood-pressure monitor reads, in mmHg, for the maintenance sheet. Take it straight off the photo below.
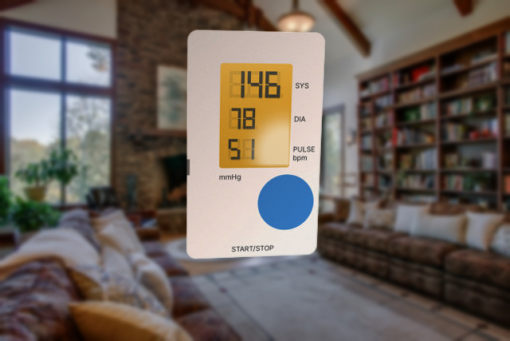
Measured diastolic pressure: 78 mmHg
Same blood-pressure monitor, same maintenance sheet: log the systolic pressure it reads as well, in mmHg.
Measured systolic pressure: 146 mmHg
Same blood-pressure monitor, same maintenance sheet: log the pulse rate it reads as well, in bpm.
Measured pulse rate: 51 bpm
